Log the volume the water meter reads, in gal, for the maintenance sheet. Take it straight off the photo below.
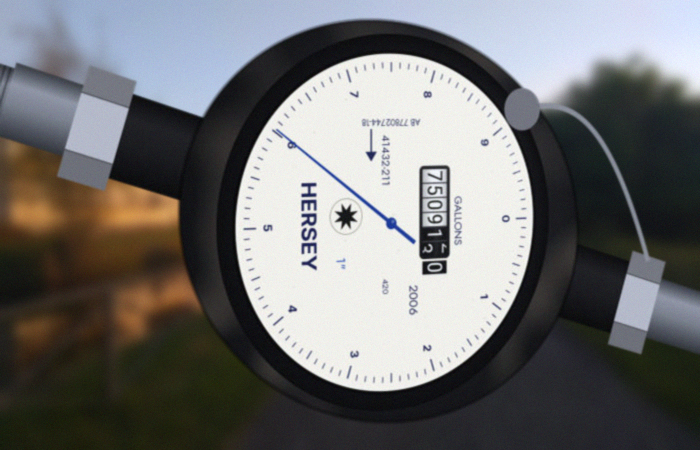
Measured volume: 7509126.0 gal
